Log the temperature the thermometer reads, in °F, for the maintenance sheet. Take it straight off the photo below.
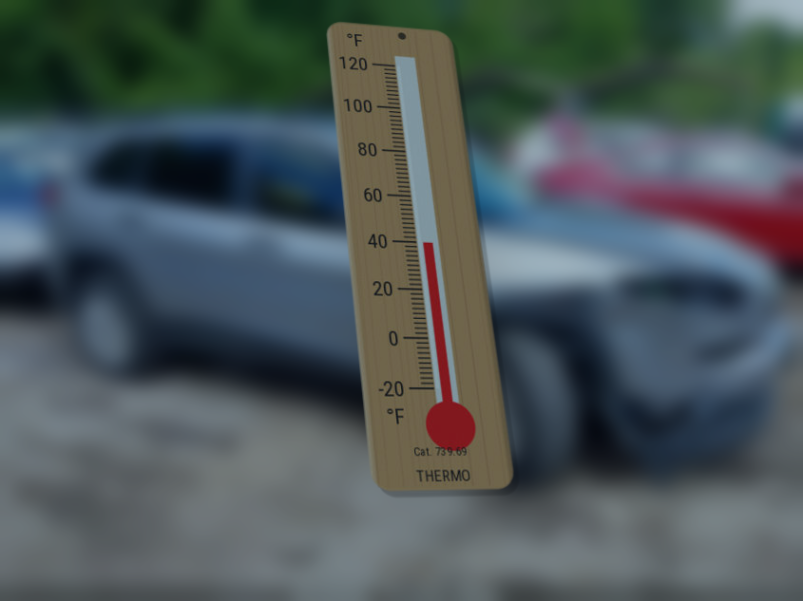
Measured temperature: 40 °F
